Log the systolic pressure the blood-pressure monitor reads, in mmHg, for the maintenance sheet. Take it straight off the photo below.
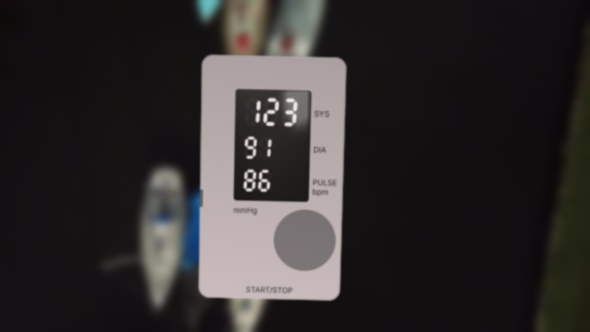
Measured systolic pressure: 123 mmHg
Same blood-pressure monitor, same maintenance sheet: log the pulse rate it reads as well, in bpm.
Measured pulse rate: 86 bpm
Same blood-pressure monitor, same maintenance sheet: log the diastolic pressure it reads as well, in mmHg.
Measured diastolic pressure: 91 mmHg
